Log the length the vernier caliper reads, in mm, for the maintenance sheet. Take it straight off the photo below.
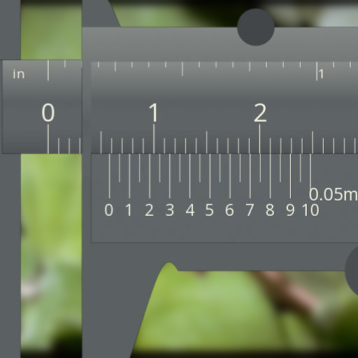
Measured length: 5.8 mm
